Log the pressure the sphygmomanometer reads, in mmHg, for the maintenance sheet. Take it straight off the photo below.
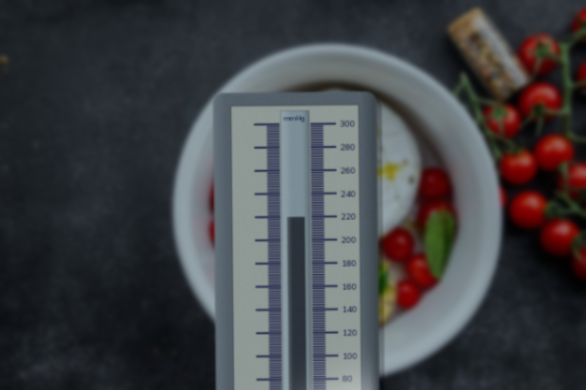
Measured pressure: 220 mmHg
